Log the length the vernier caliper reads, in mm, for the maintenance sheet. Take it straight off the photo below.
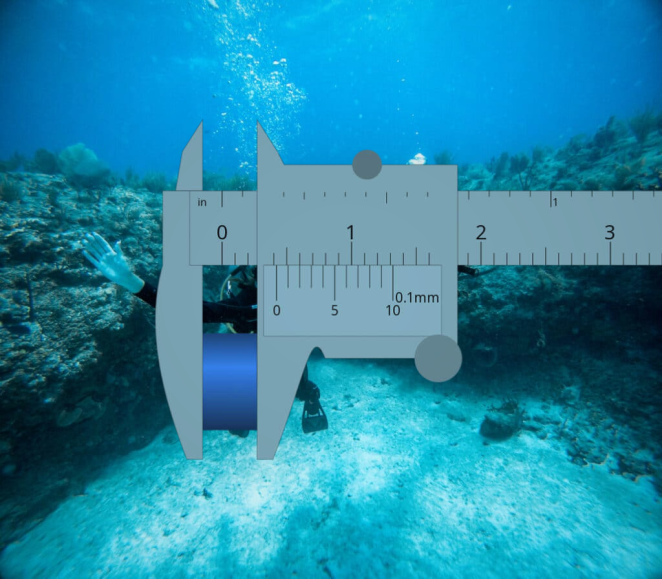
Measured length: 4.2 mm
